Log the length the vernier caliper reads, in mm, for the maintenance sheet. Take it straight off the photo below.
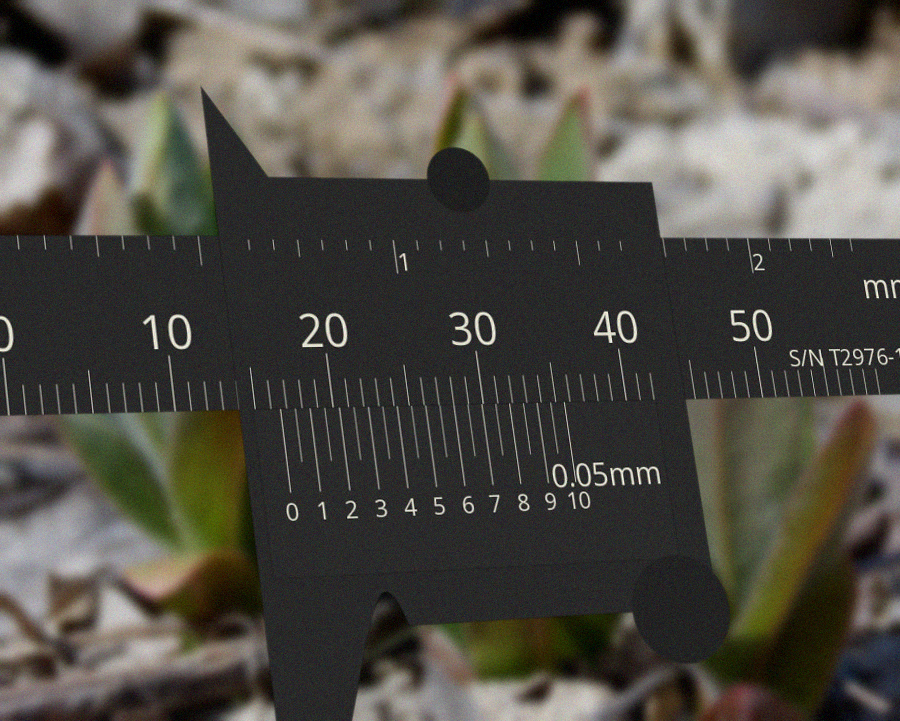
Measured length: 16.6 mm
